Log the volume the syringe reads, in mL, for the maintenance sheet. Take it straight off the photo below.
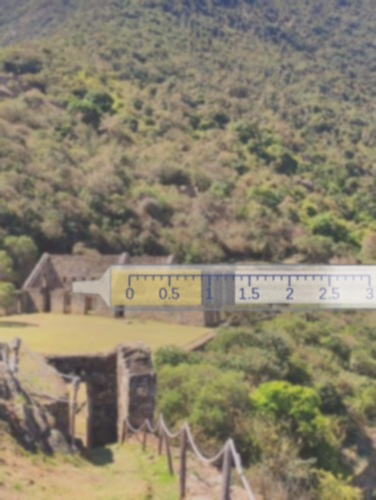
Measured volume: 0.9 mL
